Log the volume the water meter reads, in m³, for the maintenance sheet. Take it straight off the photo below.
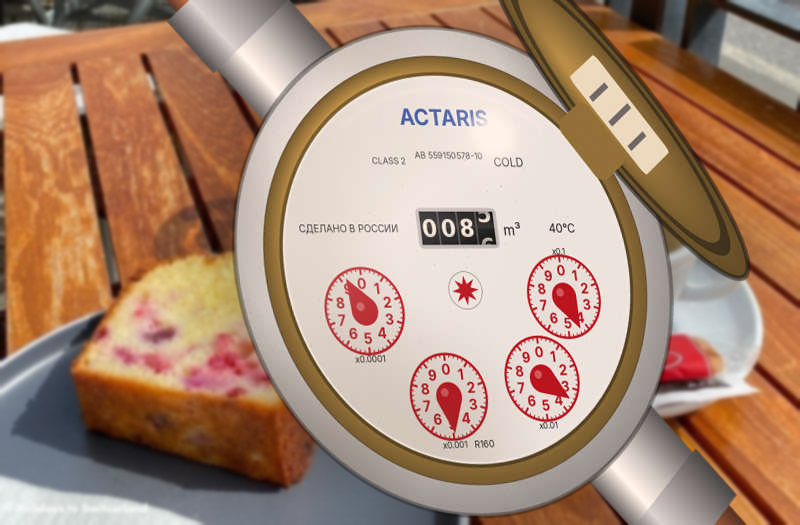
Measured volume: 85.4349 m³
